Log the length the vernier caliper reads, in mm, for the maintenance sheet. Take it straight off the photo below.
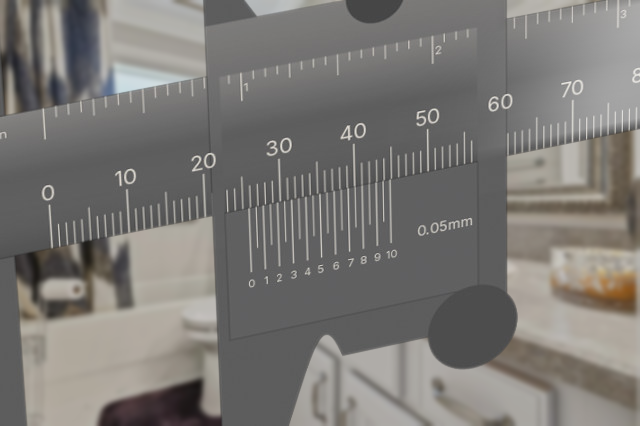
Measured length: 25.8 mm
